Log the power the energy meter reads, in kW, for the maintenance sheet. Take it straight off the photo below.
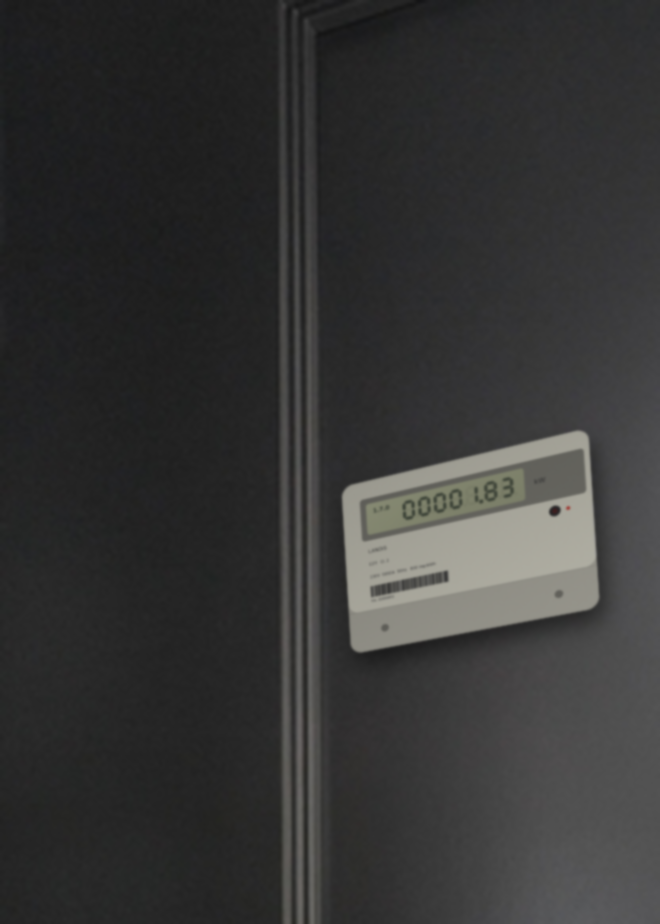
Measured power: 1.83 kW
